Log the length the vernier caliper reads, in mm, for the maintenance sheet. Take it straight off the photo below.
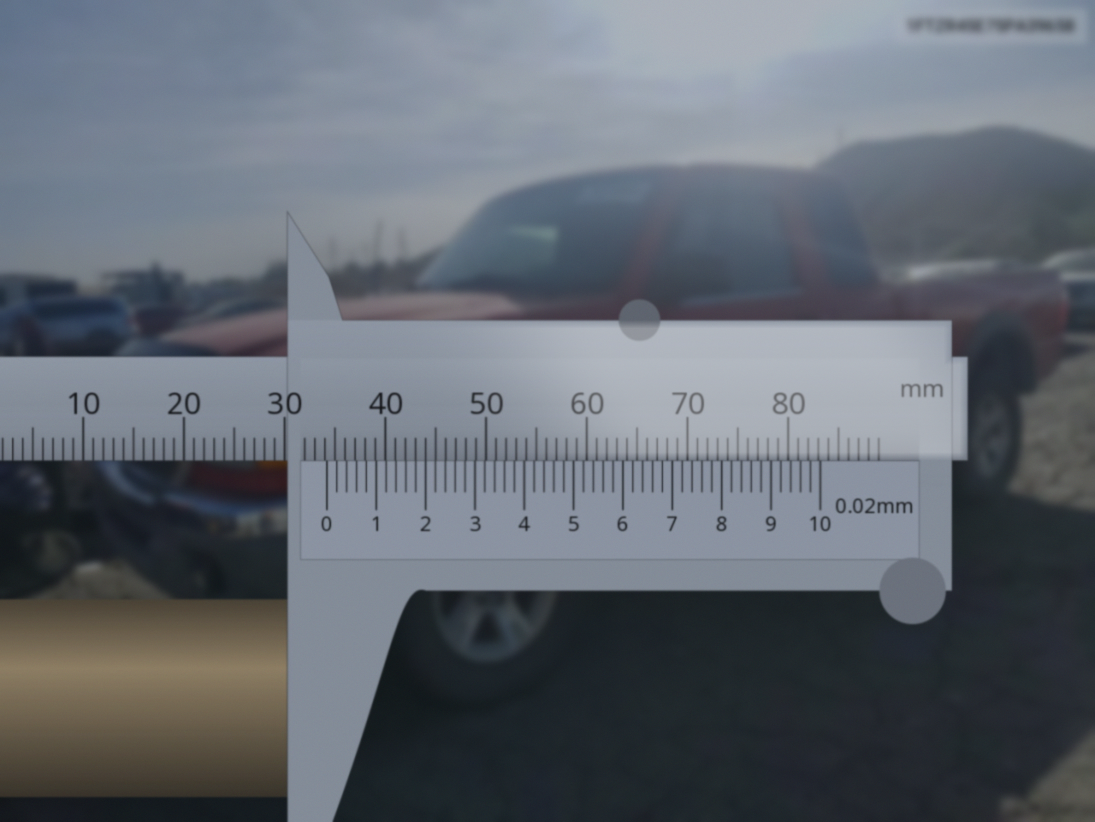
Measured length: 34.2 mm
